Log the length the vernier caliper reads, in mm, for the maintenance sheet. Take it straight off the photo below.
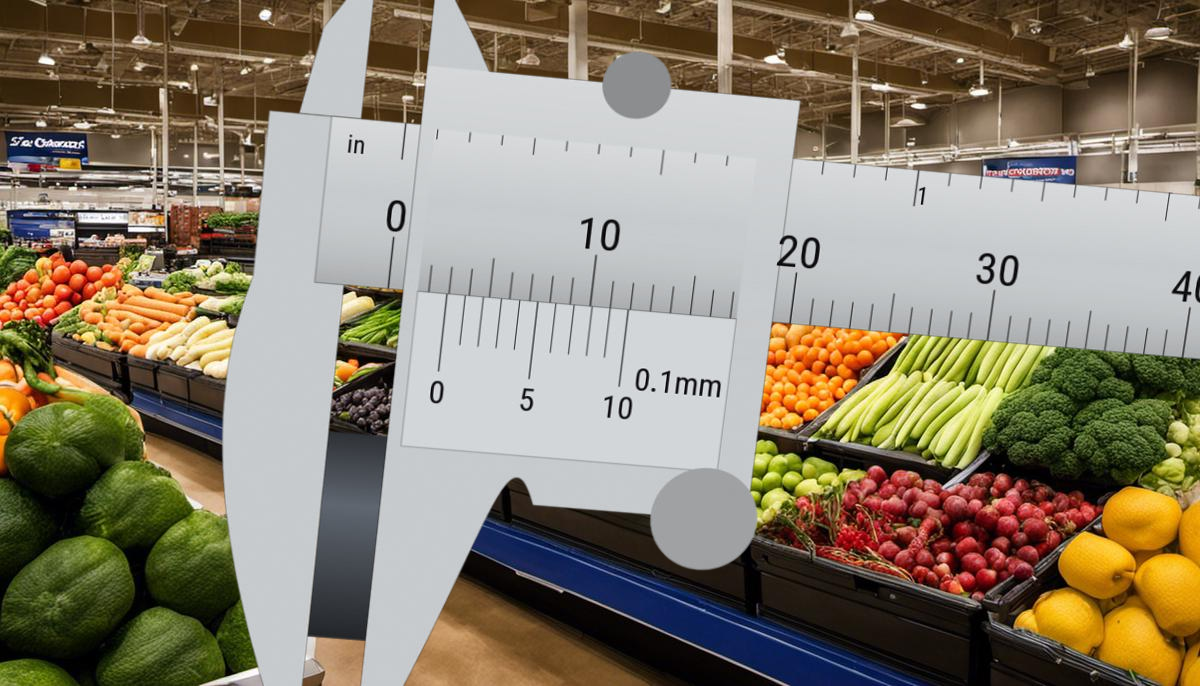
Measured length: 2.9 mm
